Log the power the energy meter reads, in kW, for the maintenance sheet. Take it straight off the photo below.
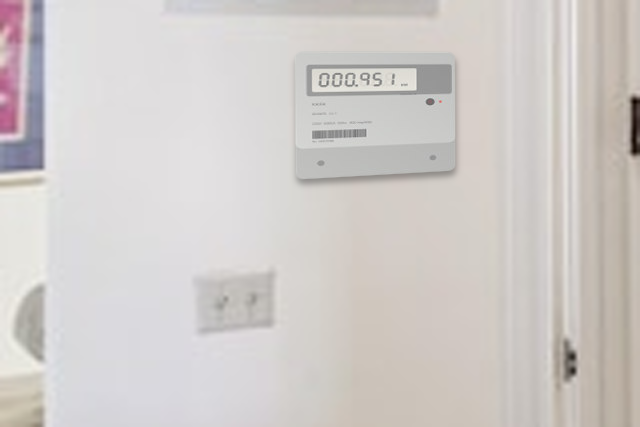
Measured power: 0.951 kW
